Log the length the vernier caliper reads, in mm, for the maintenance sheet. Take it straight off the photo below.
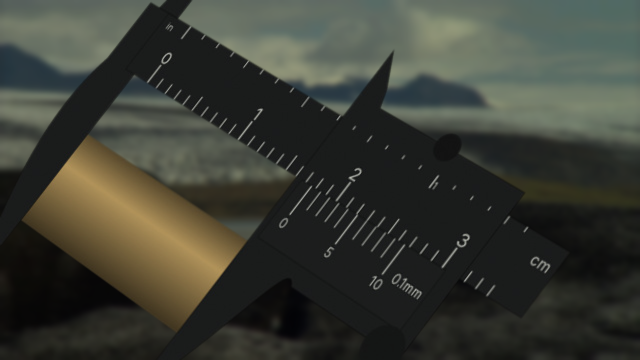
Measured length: 17.6 mm
